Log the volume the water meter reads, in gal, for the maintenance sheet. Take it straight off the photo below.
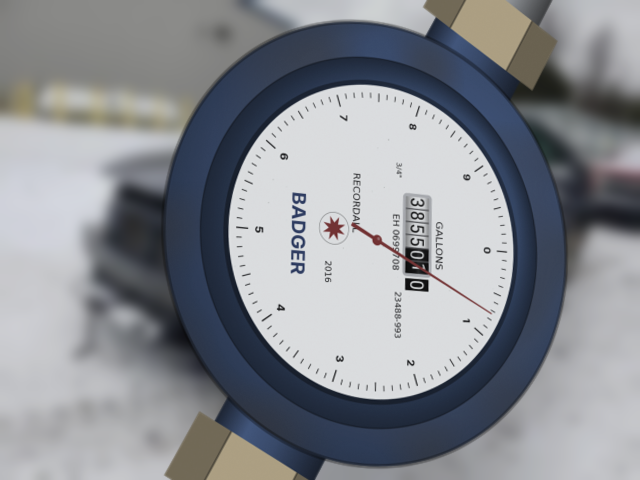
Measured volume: 3855010.7 gal
